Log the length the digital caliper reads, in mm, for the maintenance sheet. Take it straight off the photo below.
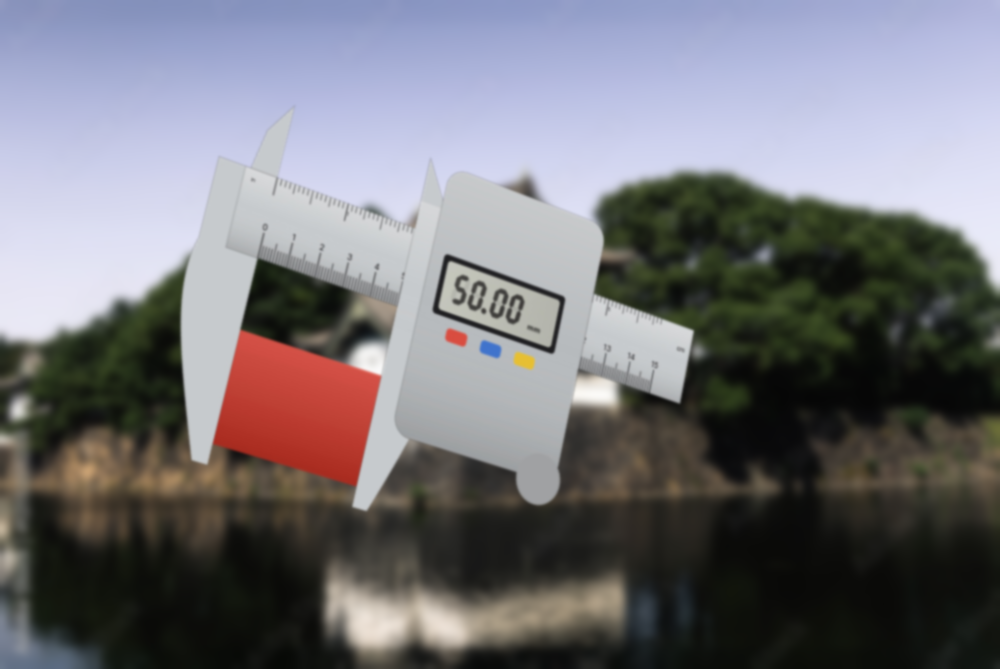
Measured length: 50.00 mm
